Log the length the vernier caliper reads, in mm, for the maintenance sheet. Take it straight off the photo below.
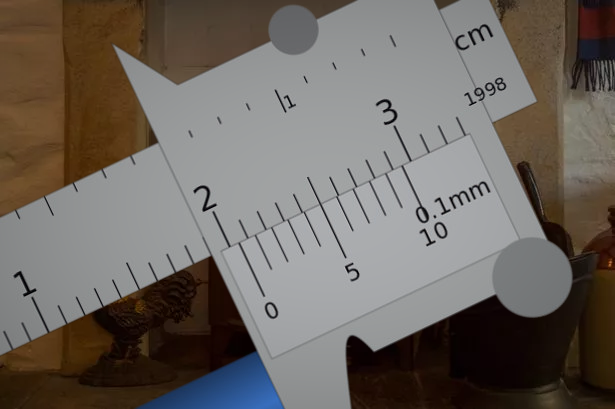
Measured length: 20.5 mm
